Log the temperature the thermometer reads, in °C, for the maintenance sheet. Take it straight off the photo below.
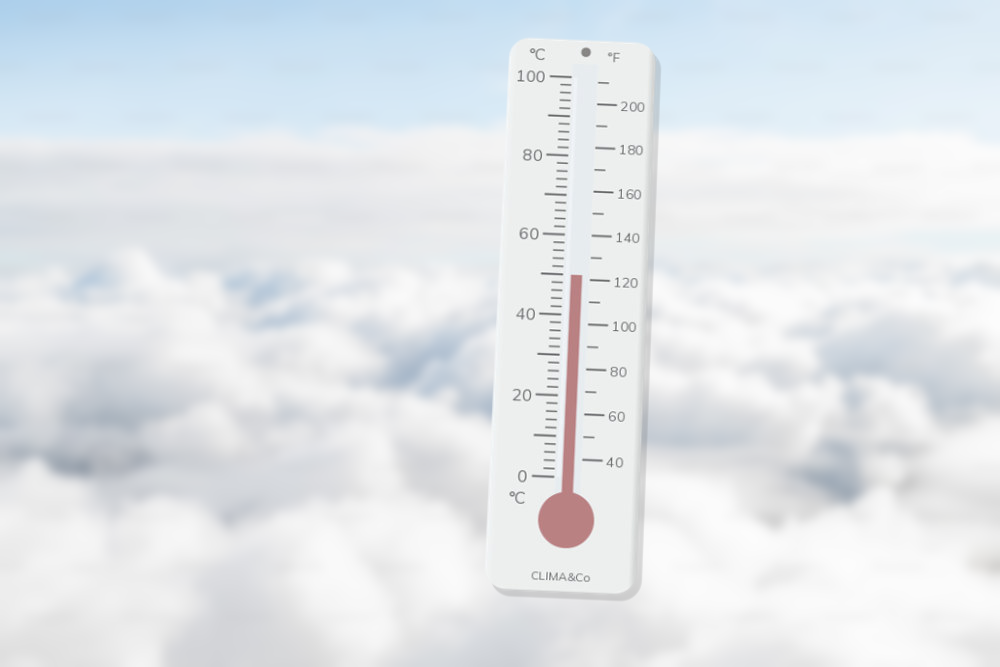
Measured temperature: 50 °C
